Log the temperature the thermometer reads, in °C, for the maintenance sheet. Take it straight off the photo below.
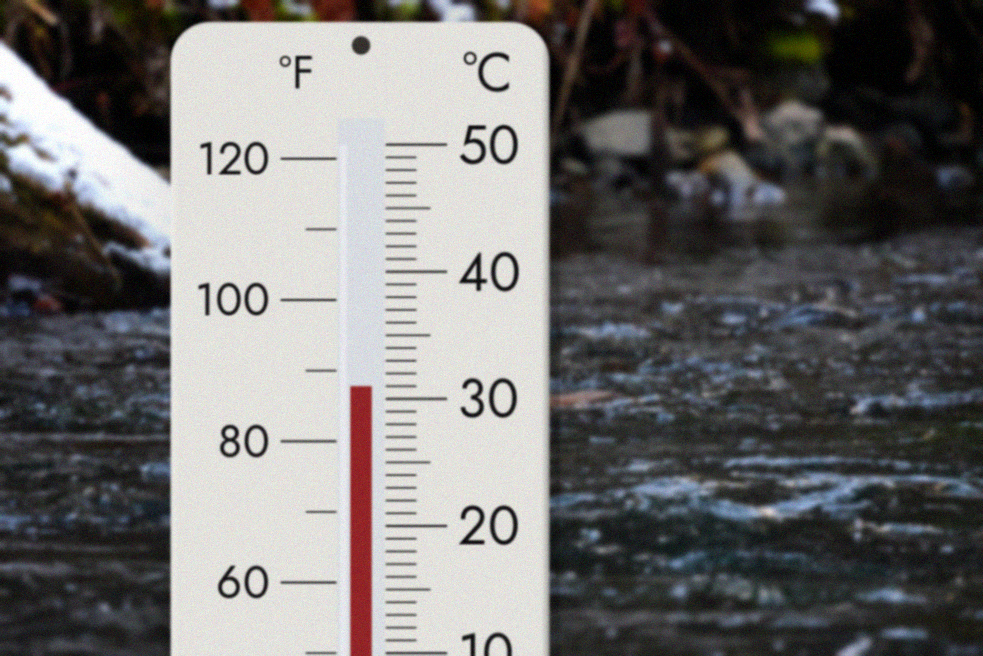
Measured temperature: 31 °C
